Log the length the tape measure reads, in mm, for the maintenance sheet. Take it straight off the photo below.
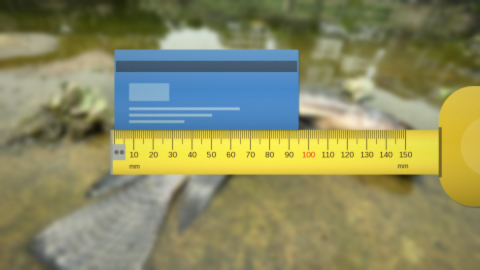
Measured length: 95 mm
